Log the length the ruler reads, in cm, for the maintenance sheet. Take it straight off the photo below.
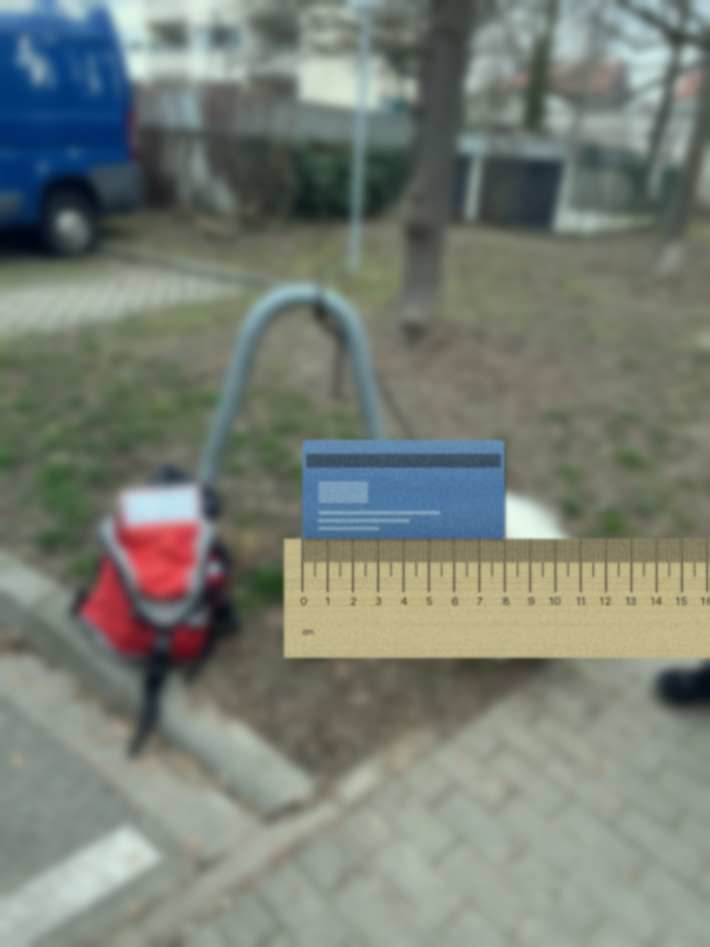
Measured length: 8 cm
